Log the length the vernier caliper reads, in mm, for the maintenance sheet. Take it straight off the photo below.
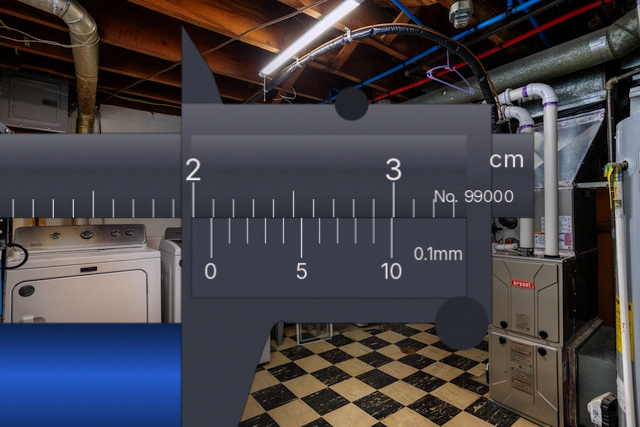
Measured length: 20.9 mm
